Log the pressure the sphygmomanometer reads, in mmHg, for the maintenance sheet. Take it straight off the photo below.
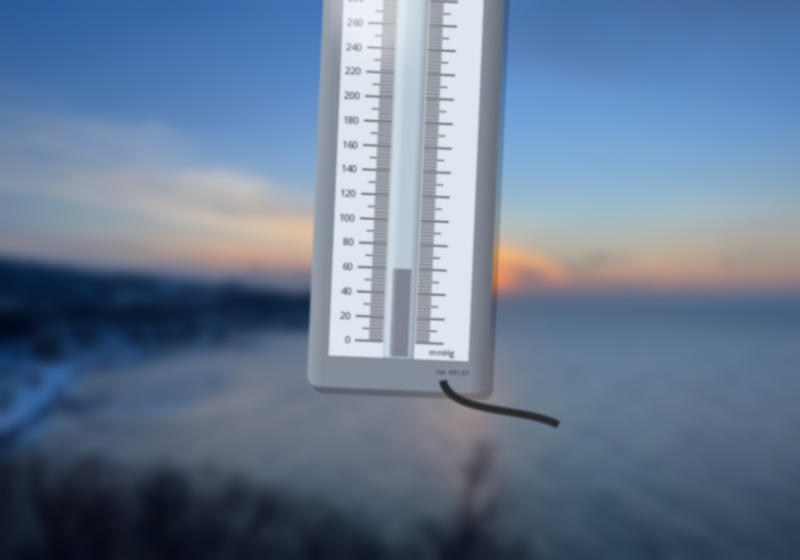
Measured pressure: 60 mmHg
